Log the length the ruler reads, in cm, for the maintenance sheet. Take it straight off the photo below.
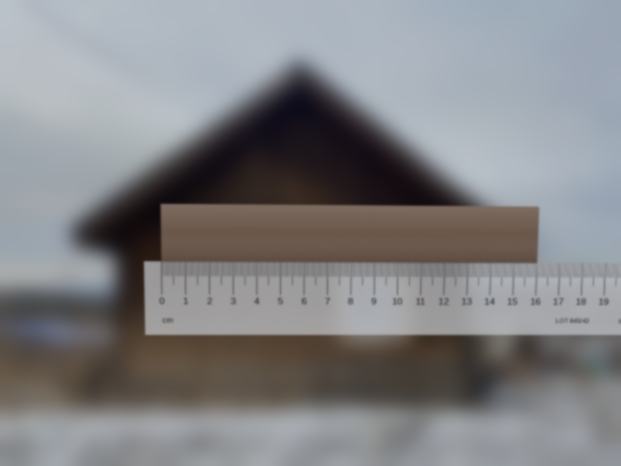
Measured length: 16 cm
